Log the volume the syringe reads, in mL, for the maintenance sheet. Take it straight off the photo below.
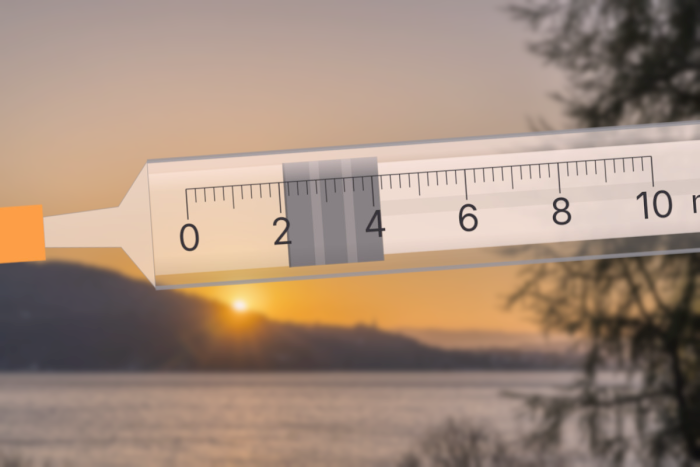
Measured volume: 2.1 mL
